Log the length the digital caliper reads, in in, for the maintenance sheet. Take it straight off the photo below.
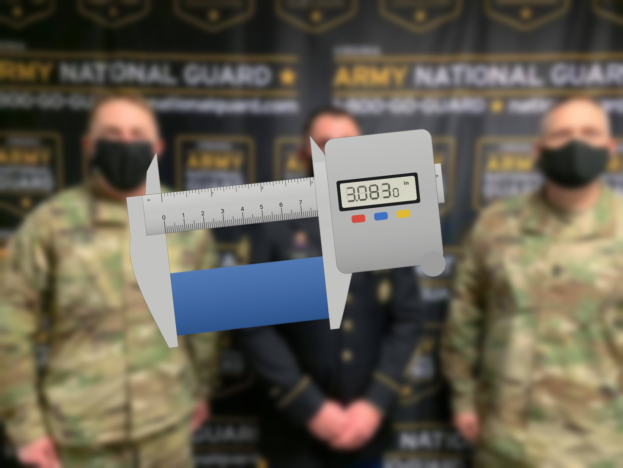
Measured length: 3.0830 in
